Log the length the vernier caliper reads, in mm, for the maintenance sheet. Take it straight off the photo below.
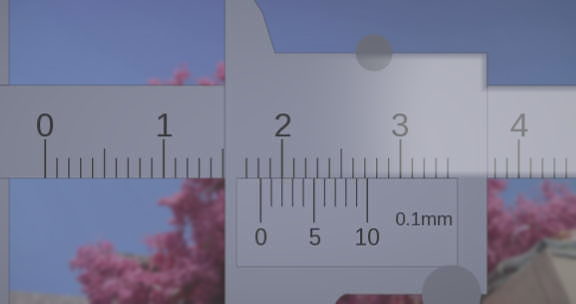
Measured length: 18.2 mm
